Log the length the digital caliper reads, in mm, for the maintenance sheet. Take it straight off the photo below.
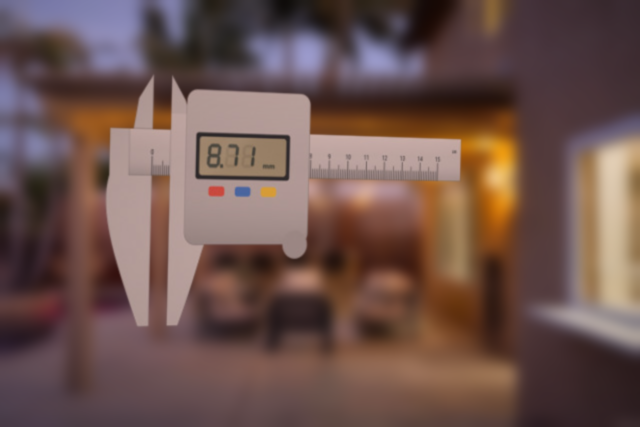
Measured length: 8.71 mm
